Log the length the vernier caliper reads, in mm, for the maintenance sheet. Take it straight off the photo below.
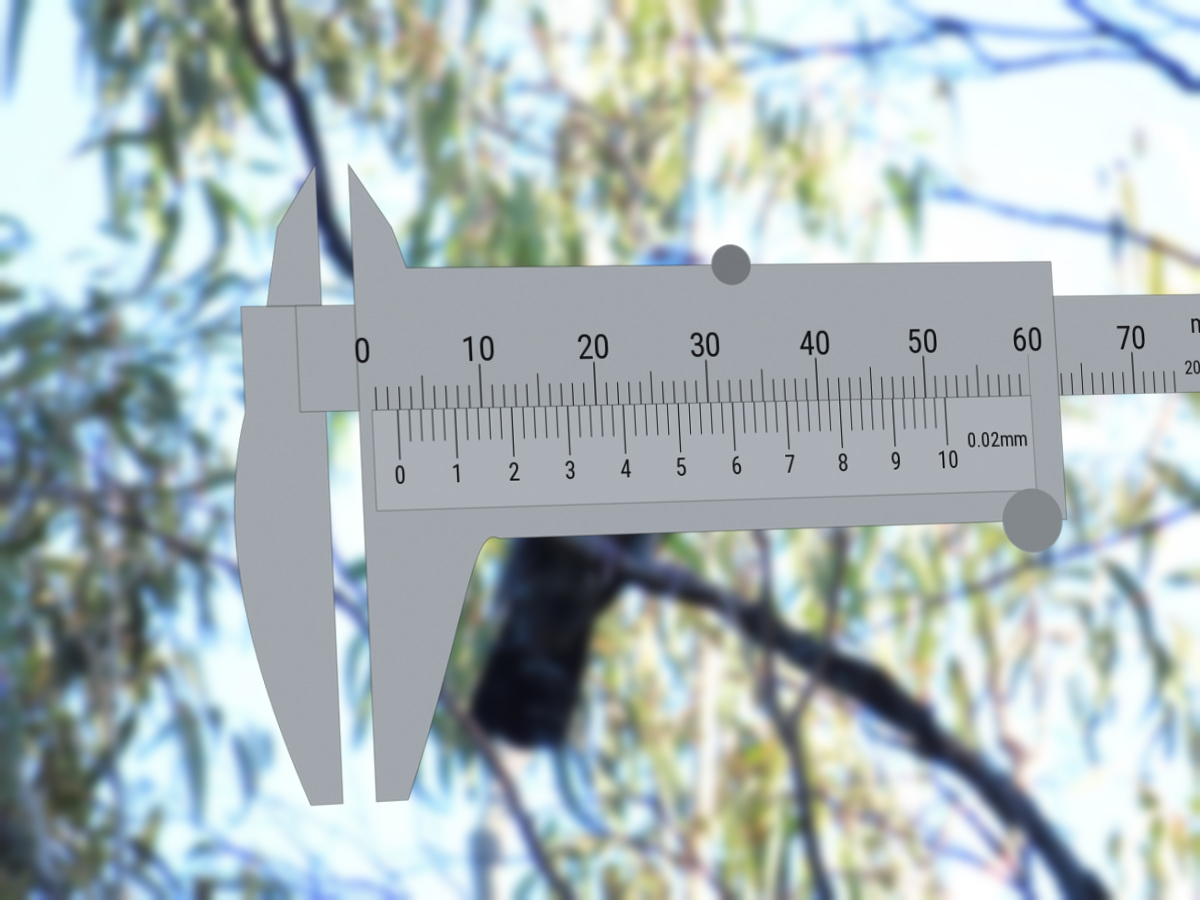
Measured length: 2.8 mm
